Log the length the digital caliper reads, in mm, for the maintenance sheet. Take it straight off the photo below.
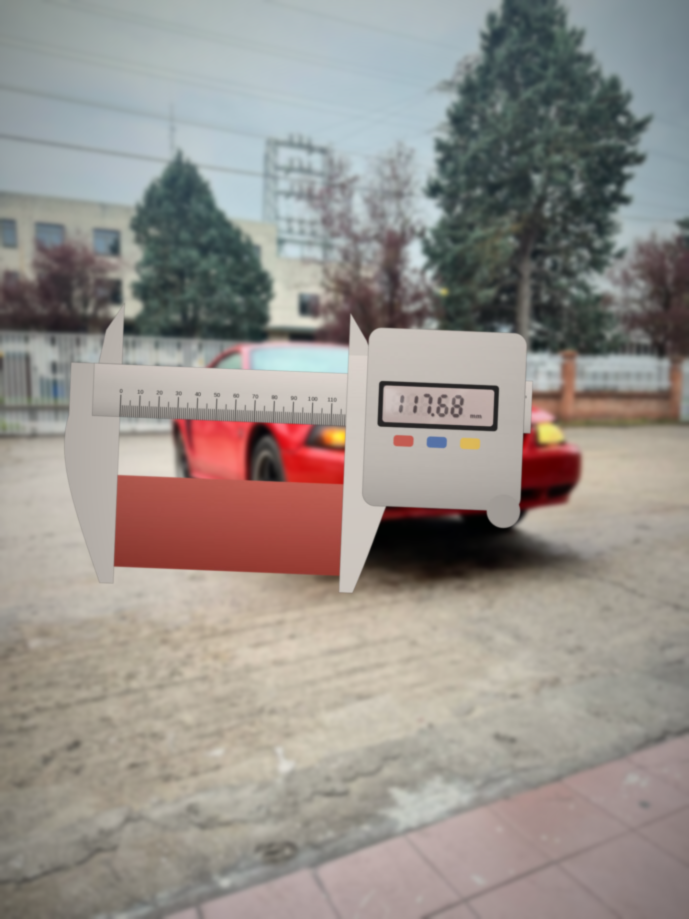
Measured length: 117.68 mm
